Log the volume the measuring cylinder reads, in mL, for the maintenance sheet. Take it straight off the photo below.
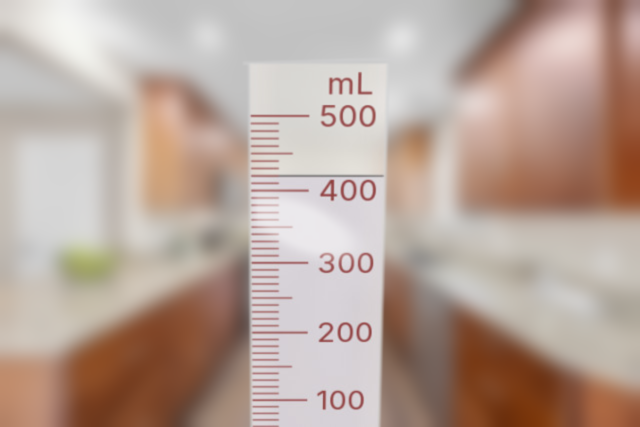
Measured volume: 420 mL
